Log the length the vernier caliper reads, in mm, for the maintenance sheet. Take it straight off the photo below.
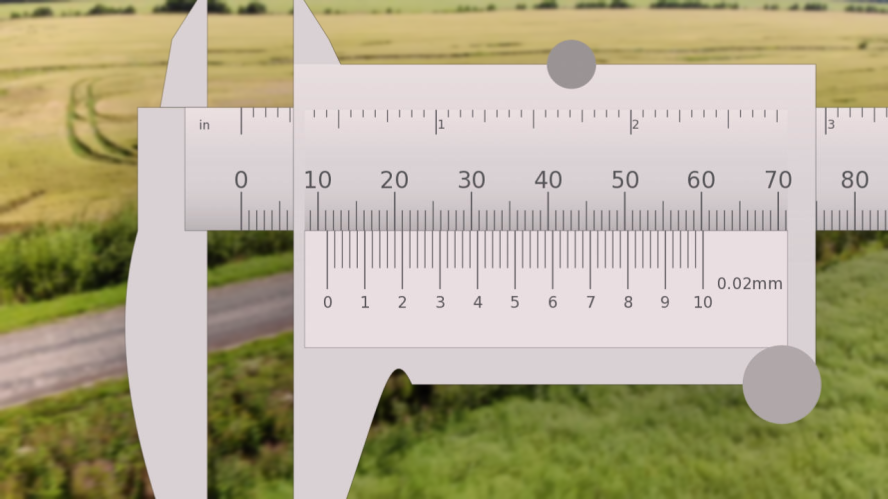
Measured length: 11.2 mm
